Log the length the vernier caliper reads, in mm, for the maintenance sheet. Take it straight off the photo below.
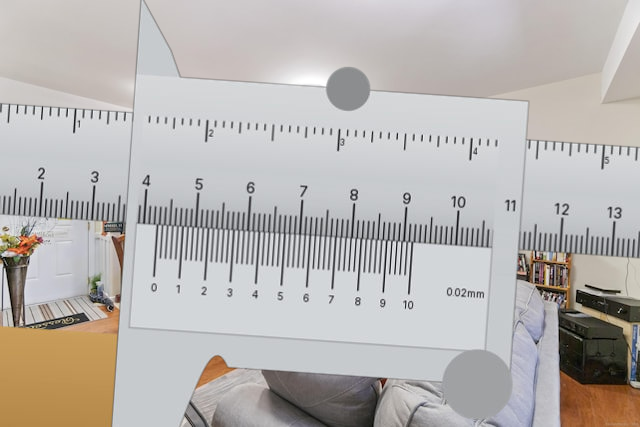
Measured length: 42.6 mm
